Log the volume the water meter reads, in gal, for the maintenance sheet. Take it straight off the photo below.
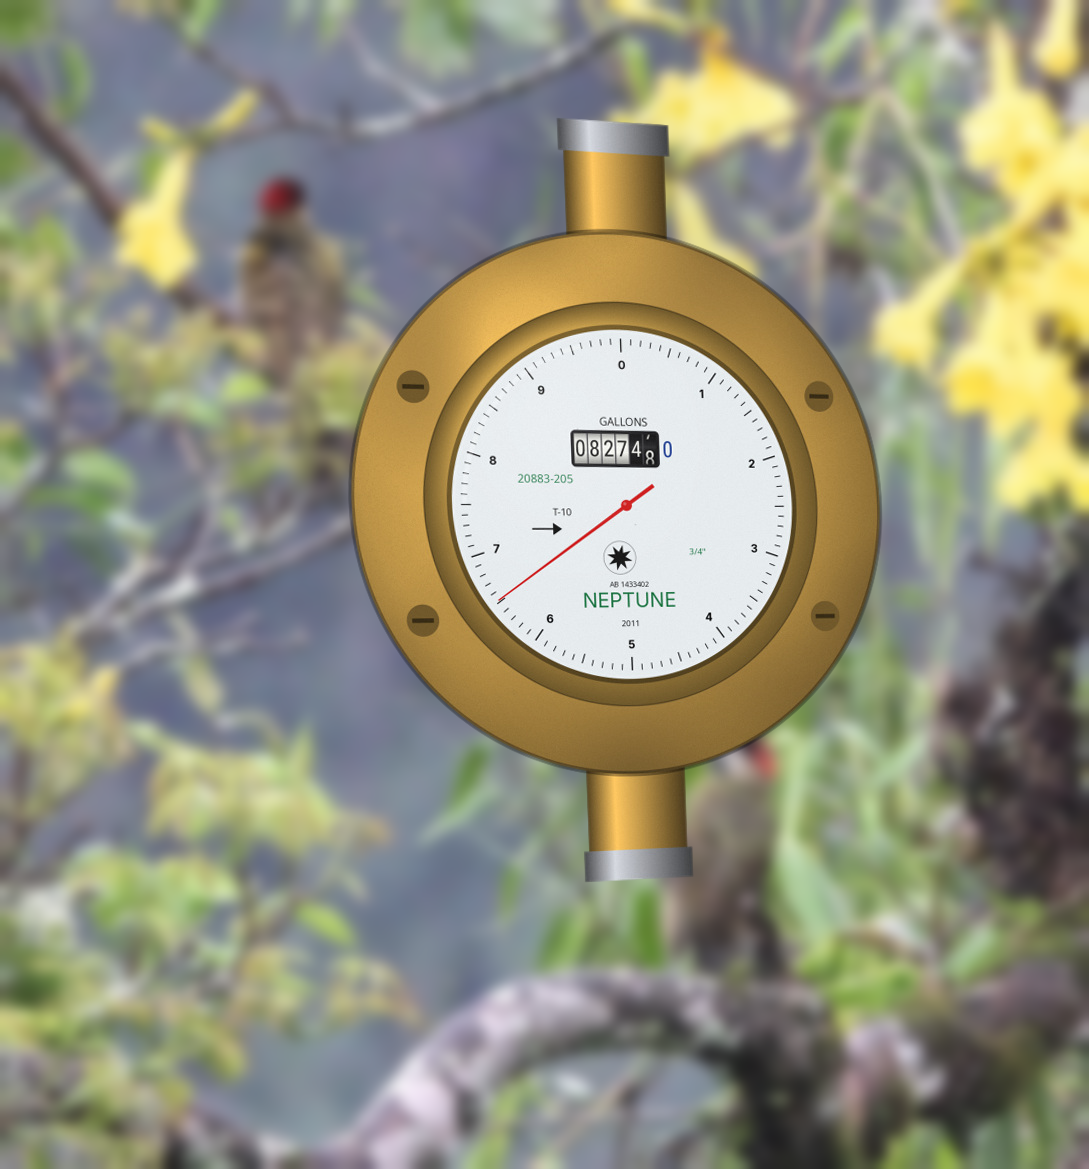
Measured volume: 827476.5 gal
